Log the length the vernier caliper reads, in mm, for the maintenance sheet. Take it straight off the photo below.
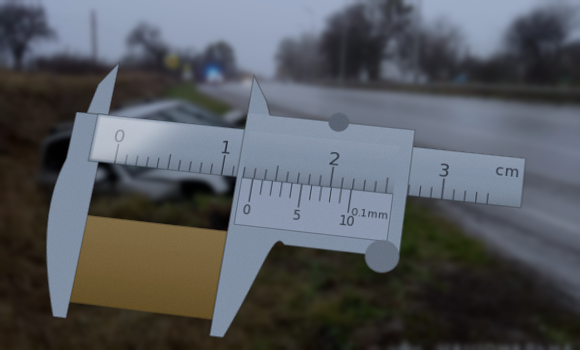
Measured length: 12.9 mm
